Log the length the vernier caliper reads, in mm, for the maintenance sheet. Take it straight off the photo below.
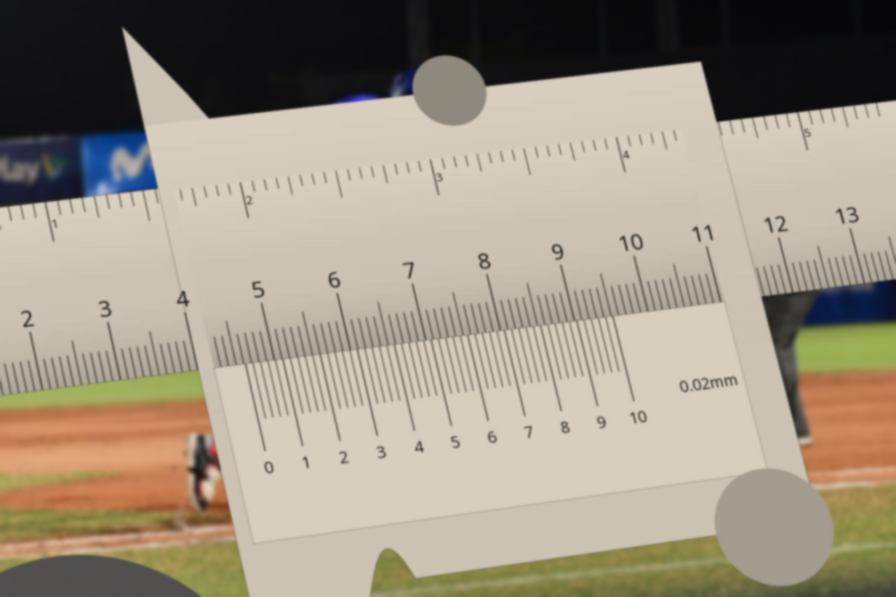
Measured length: 46.2 mm
